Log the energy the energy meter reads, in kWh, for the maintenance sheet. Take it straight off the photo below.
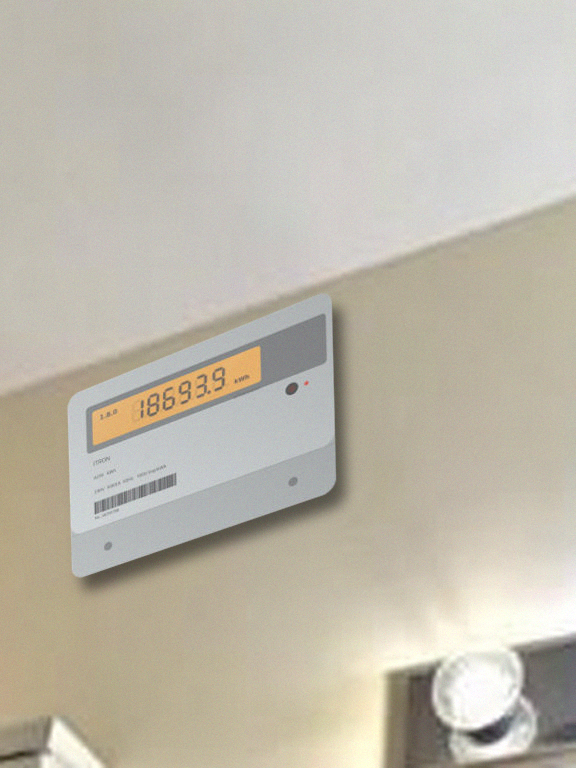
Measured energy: 18693.9 kWh
